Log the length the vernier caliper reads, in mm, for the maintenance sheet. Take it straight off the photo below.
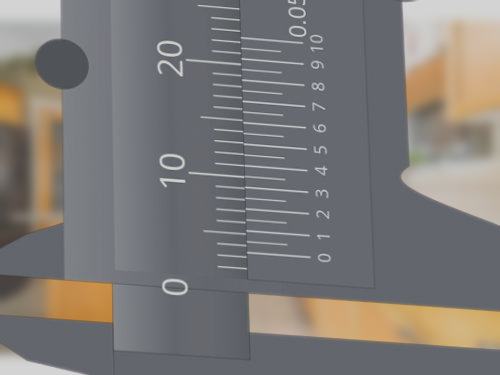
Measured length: 3.4 mm
